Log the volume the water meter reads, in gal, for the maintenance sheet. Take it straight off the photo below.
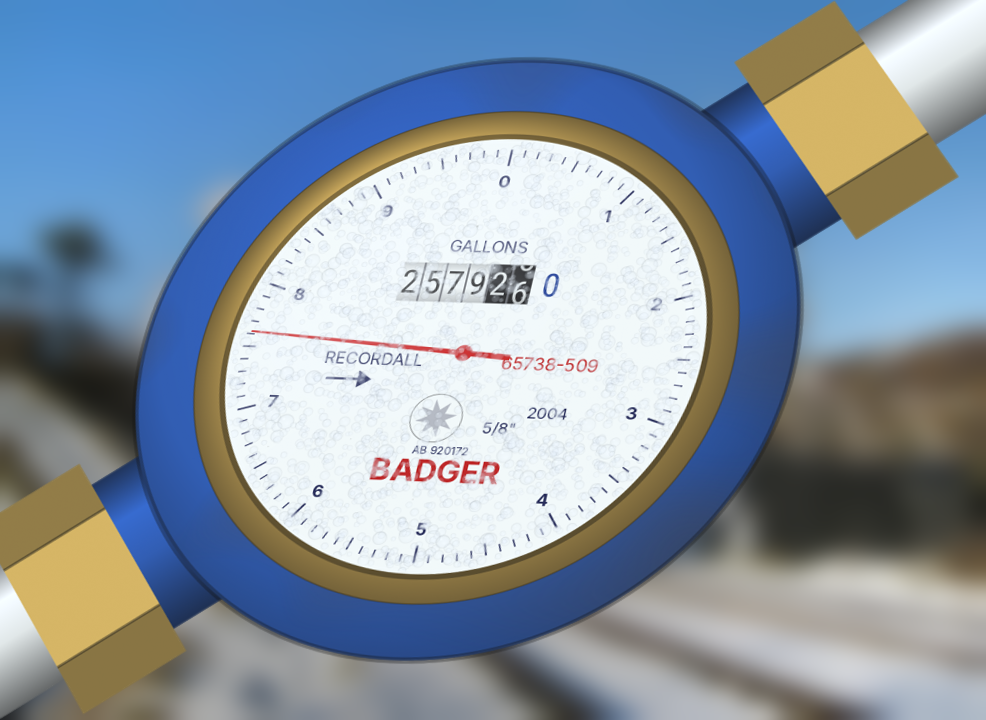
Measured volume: 2579257.6 gal
